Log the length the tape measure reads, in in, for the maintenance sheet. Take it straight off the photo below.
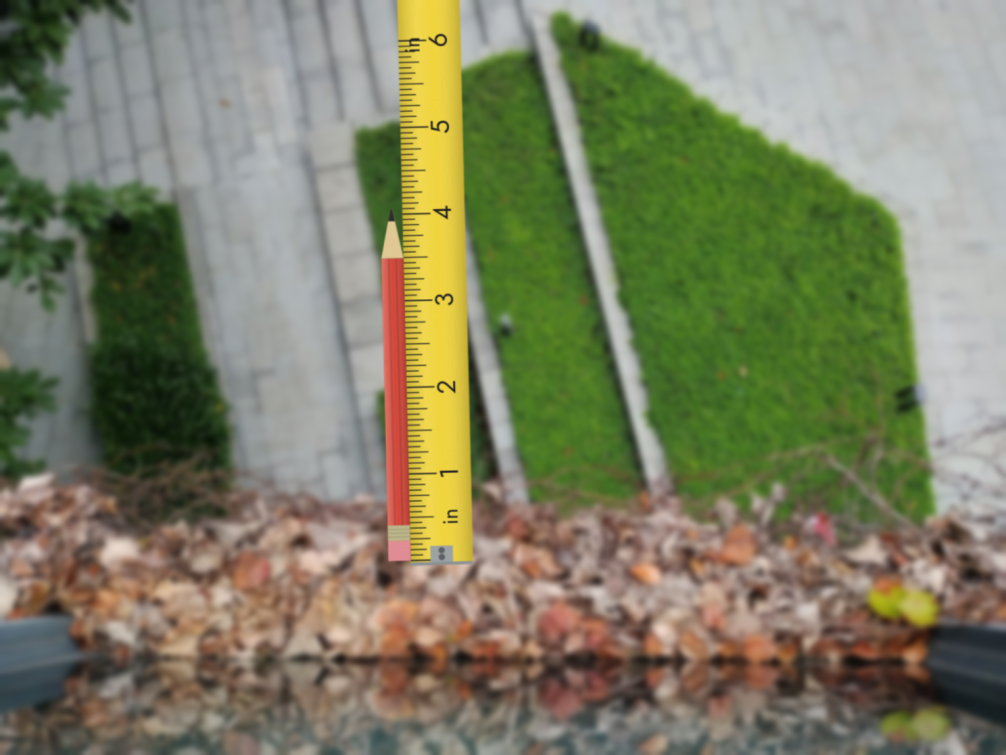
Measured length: 4.0625 in
